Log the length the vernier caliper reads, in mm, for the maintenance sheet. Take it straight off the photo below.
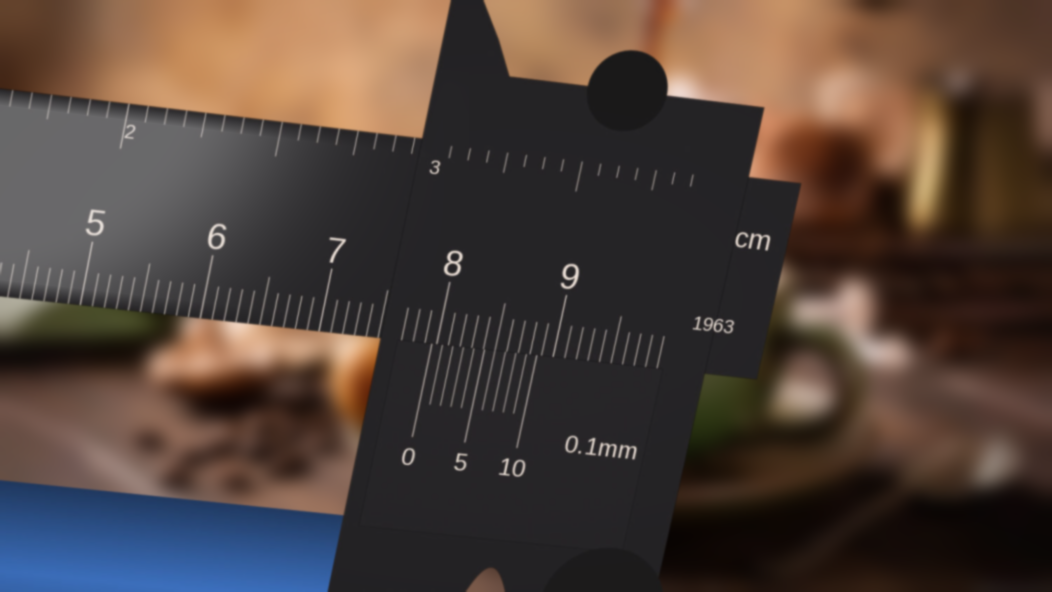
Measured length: 79.6 mm
